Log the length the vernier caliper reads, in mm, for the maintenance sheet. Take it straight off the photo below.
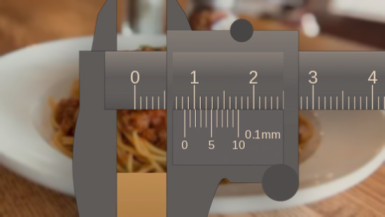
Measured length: 8.4 mm
